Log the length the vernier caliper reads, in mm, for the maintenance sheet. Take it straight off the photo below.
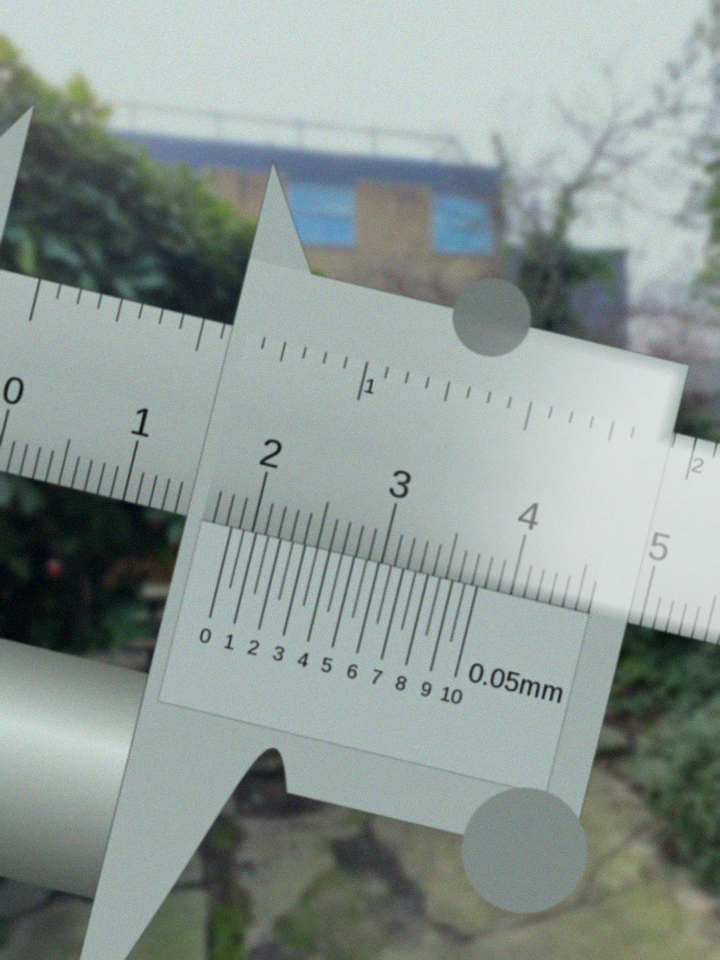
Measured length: 18.4 mm
